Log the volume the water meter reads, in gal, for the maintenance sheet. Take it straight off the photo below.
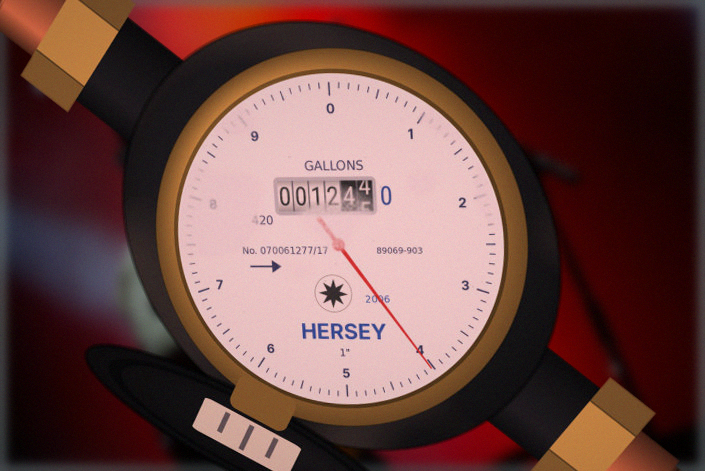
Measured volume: 12444.0 gal
